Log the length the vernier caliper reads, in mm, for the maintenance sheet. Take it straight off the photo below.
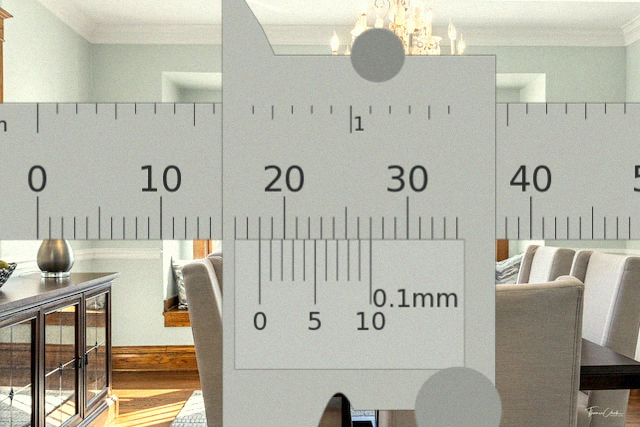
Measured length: 18.0 mm
